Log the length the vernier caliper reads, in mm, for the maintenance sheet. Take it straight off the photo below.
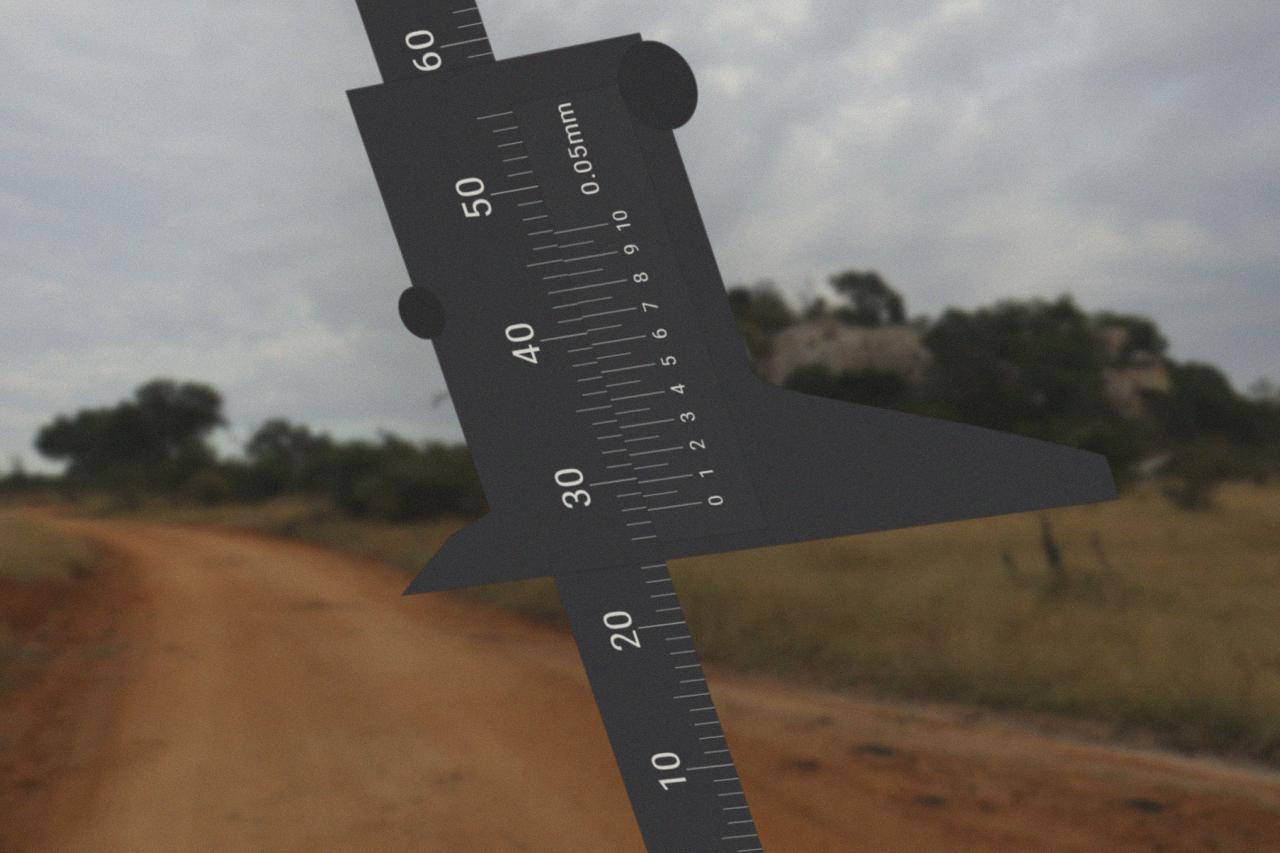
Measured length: 27.8 mm
